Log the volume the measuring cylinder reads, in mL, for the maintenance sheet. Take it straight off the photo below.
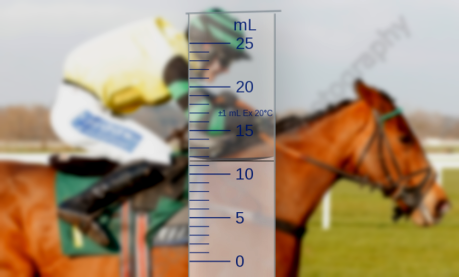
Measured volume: 11.5 mL
